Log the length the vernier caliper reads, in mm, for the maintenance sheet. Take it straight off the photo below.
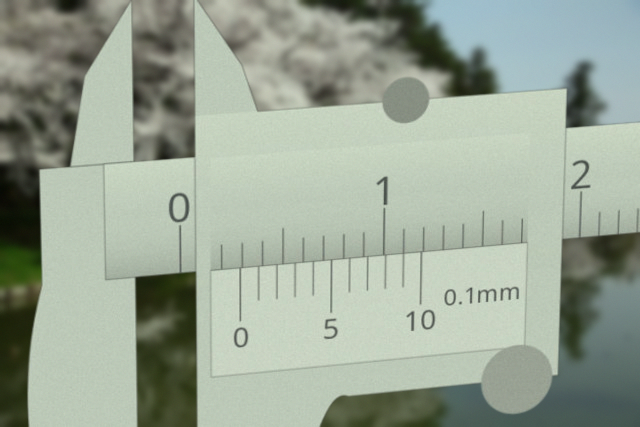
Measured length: 2.9 mm
